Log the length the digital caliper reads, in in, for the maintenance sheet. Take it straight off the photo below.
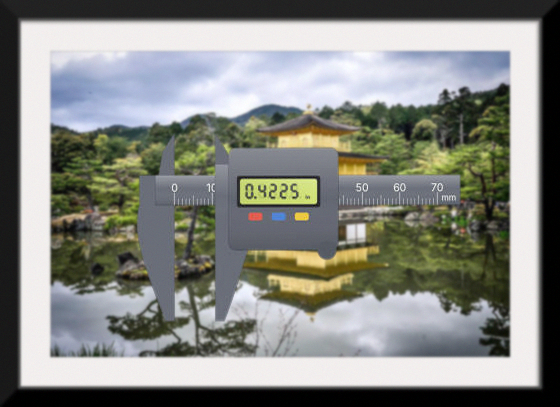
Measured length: 0.4225 in
